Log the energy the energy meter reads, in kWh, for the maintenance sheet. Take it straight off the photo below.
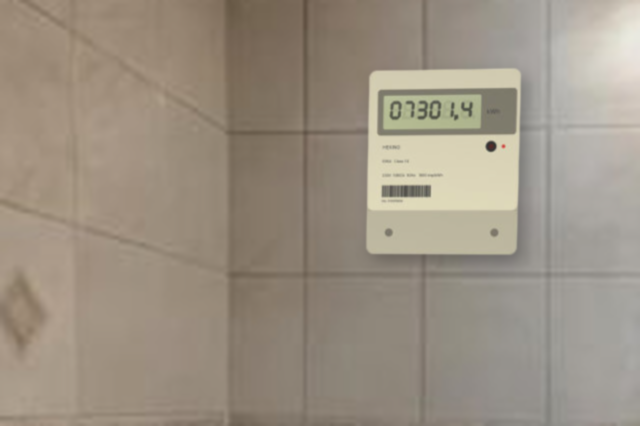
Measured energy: 7301.4 kWh
